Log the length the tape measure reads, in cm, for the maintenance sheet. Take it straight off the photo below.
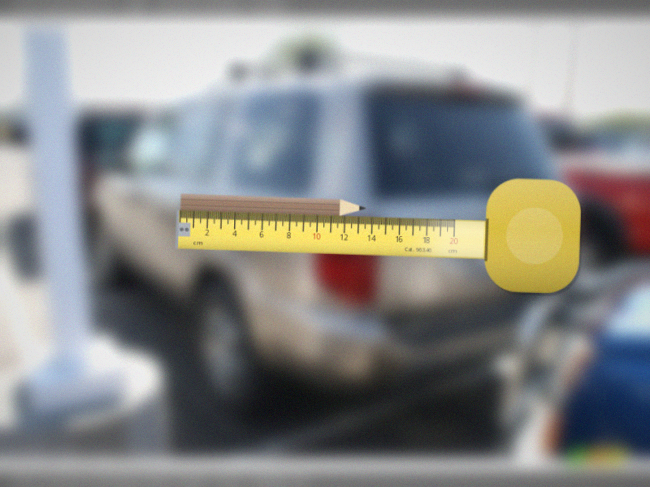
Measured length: 13.5 cm
